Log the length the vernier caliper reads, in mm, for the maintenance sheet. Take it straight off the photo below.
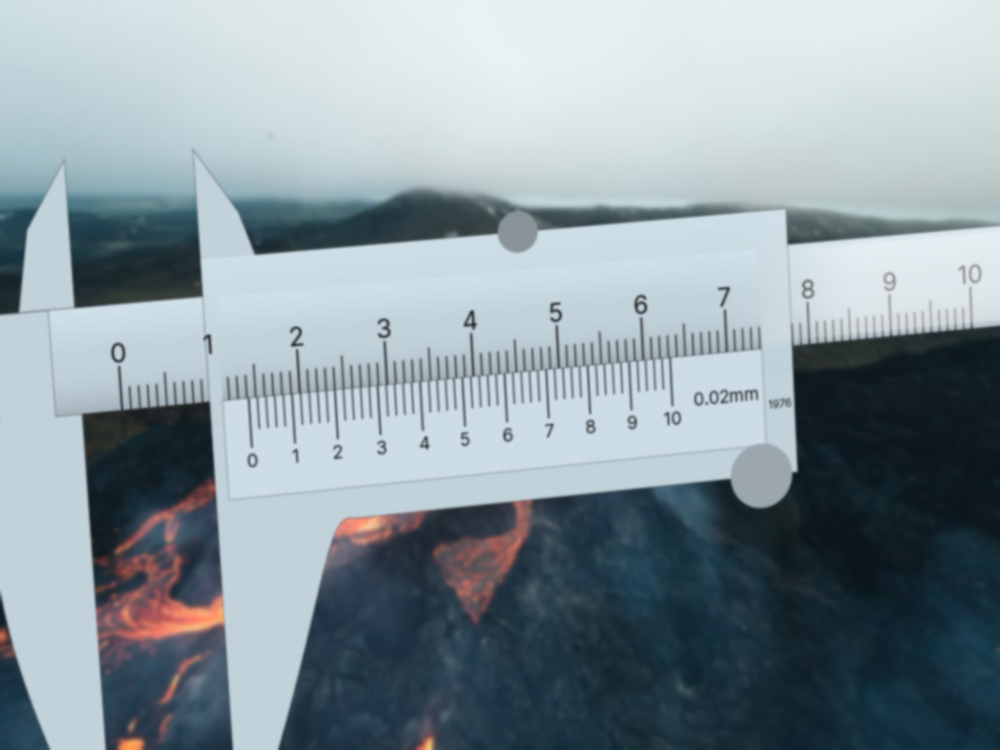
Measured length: 14.2 mm
